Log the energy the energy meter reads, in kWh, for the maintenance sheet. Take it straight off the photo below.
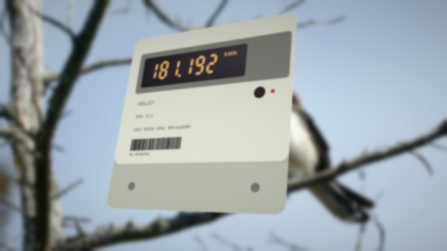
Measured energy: 181.192 kWh
